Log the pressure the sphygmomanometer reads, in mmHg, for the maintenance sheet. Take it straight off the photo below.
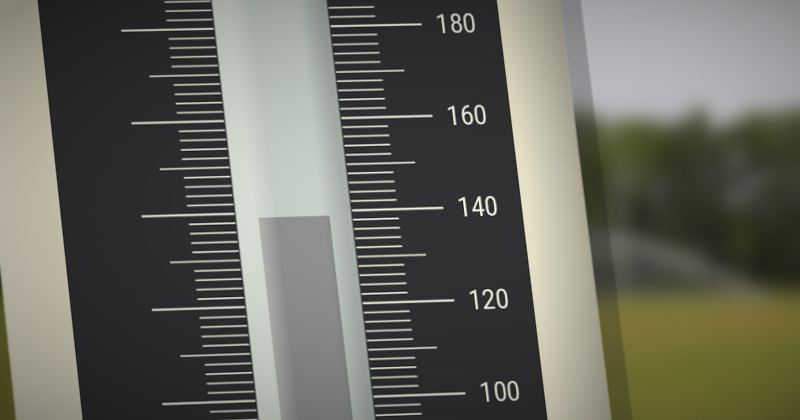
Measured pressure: 139 mmHg
